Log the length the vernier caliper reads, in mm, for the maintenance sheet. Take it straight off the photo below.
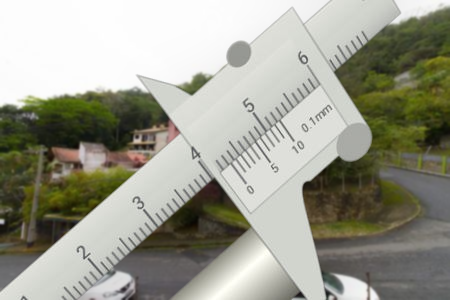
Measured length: 43.4 mm
